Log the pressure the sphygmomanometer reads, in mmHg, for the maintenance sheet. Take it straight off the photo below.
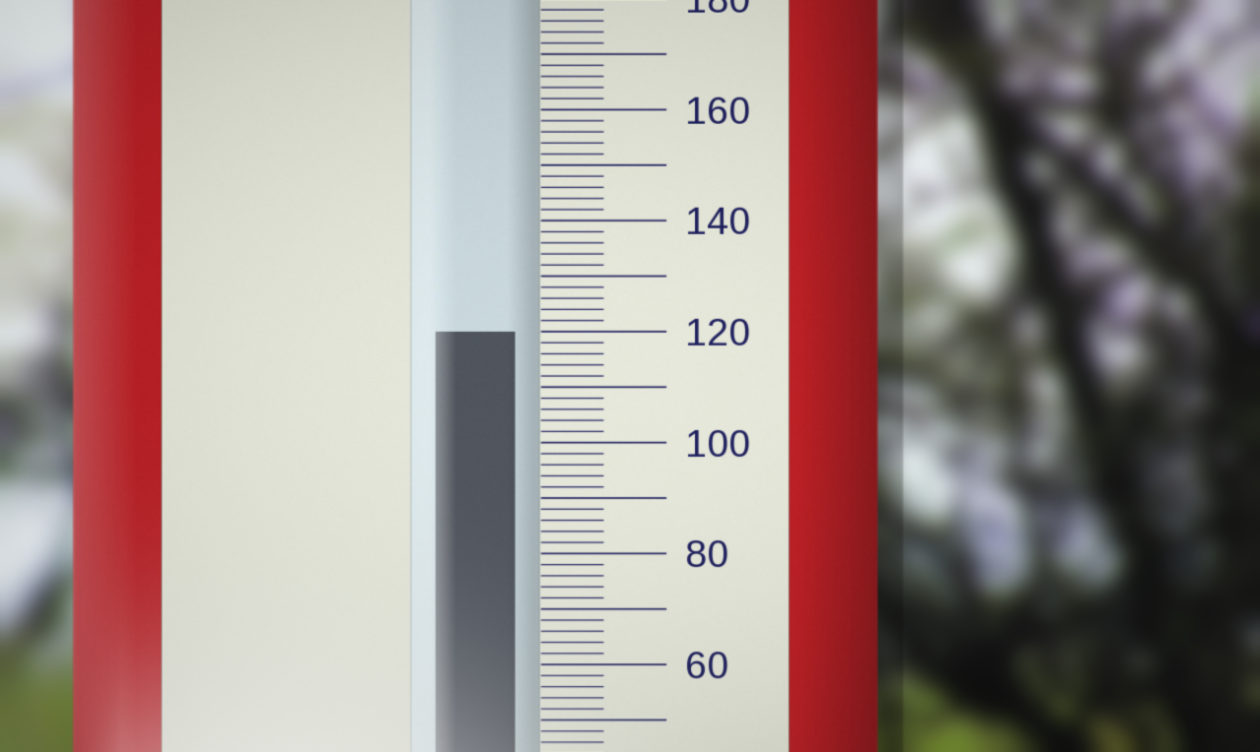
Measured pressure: 120 mmHg
